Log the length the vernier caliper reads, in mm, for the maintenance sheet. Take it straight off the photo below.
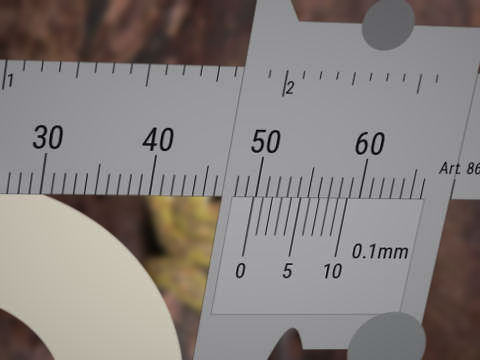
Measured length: 49.8 mm
